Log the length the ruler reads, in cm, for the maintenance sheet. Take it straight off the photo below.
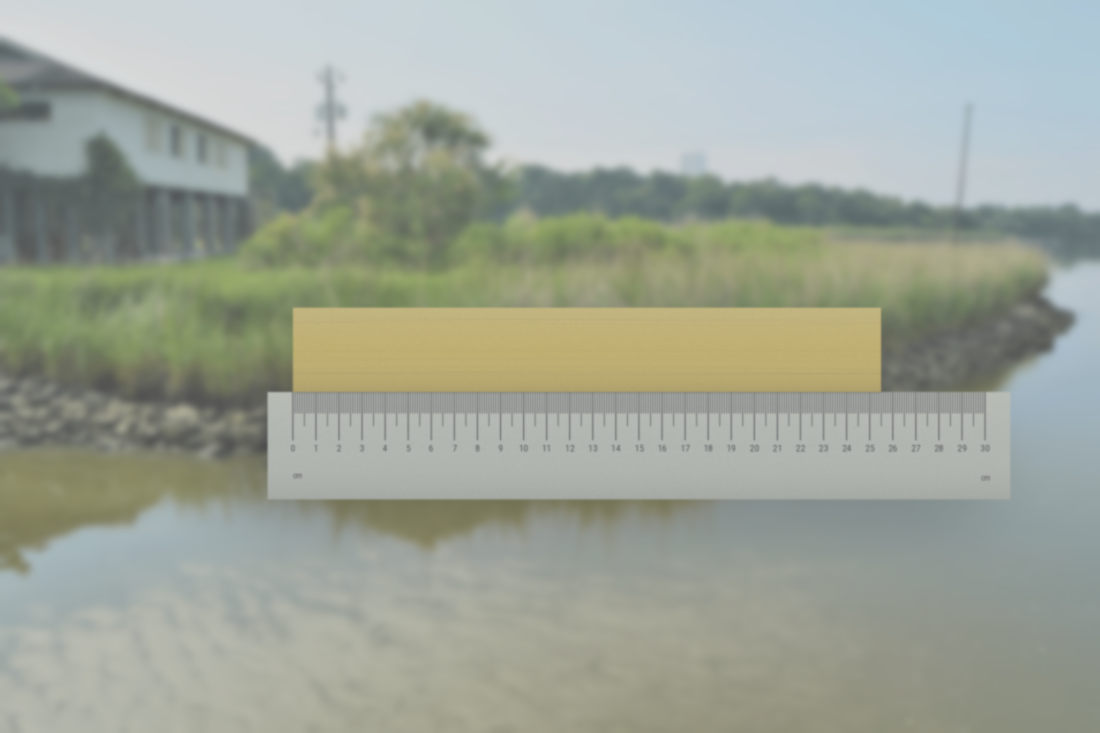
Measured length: 25.5 cm
